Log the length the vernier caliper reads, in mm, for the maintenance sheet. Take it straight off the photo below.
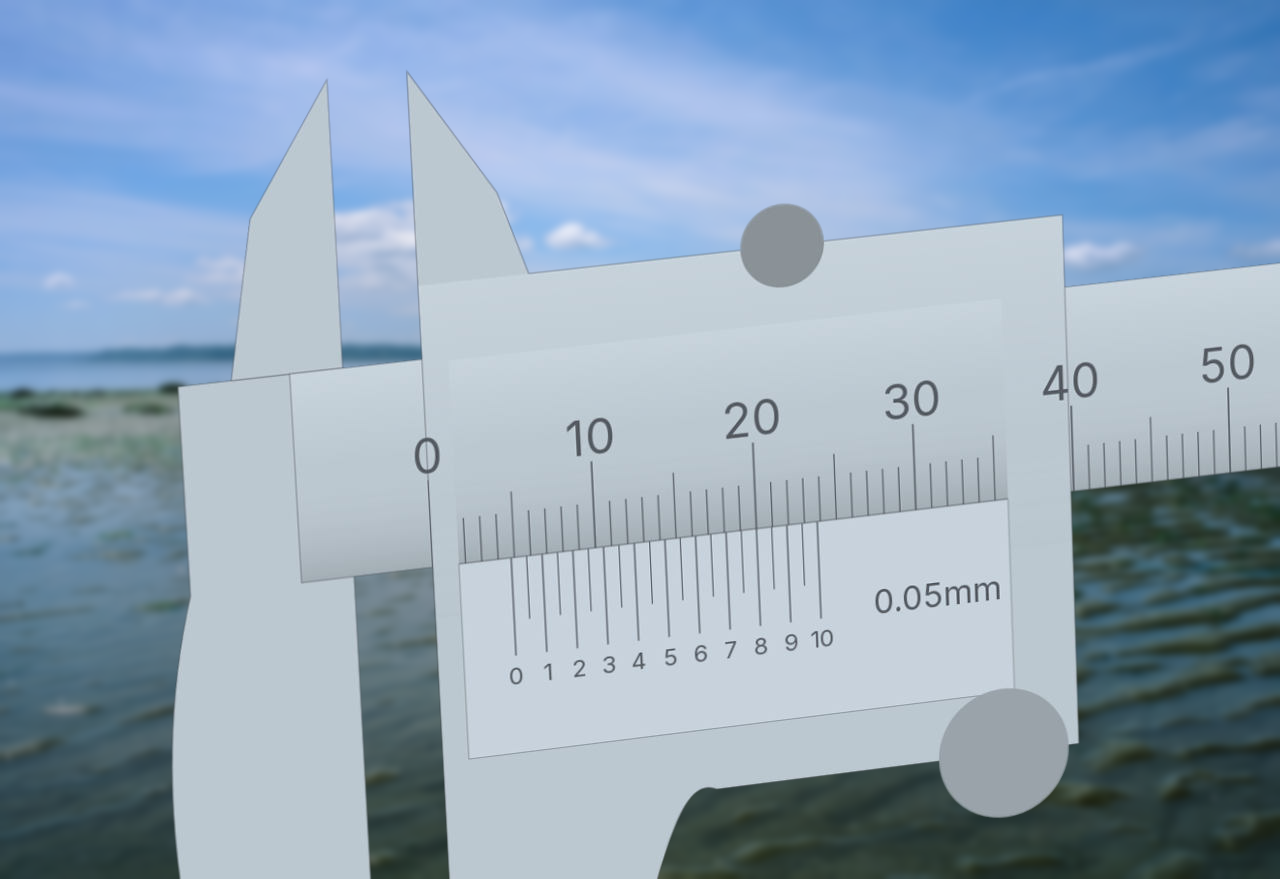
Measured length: 4.8 mm
